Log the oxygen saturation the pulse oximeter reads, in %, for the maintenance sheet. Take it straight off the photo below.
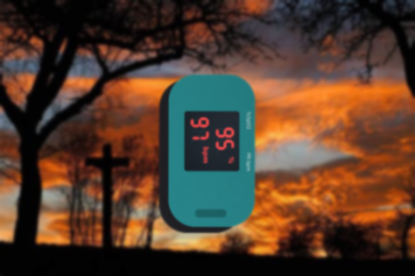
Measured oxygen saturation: 95 %
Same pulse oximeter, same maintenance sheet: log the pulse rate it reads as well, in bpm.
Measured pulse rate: 97 bpm
